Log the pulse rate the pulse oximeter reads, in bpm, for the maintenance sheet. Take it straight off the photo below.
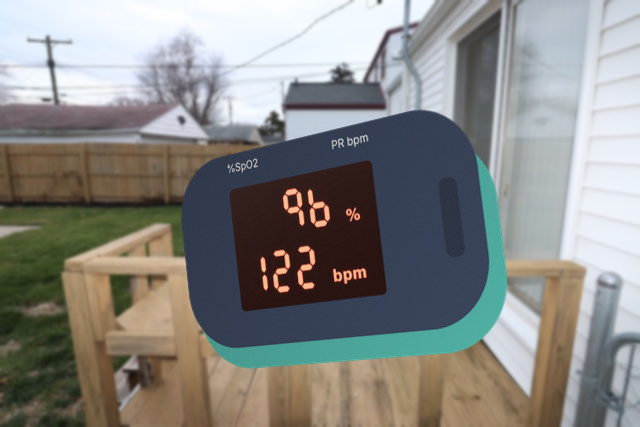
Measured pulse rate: 122 bpm
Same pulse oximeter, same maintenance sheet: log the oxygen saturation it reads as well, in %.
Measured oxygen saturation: 96 %
